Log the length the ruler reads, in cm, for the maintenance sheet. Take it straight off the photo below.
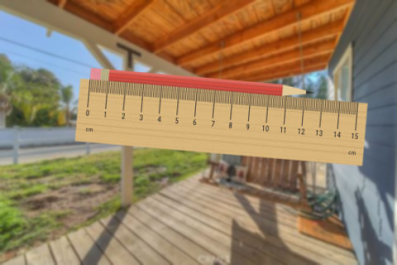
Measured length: 12.5 cm
